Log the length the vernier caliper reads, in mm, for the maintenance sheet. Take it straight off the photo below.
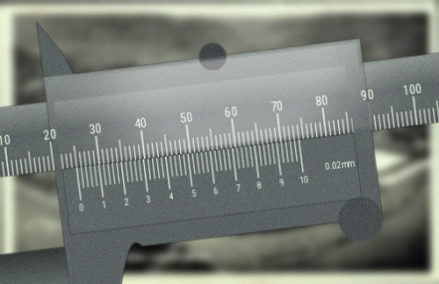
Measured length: 25.0 mm
